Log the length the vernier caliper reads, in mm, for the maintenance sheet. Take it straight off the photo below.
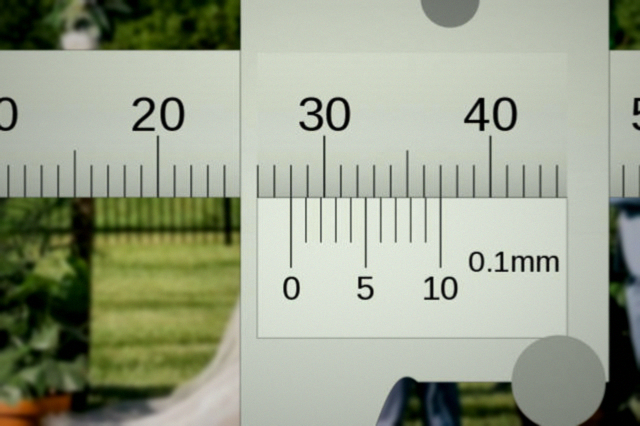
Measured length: 28.0 mm
